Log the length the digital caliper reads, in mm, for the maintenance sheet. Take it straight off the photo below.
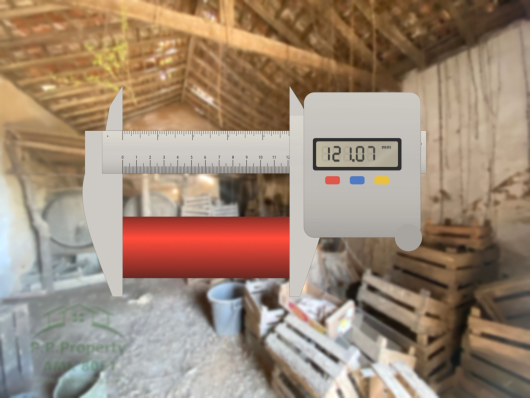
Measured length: 121.07 mm
